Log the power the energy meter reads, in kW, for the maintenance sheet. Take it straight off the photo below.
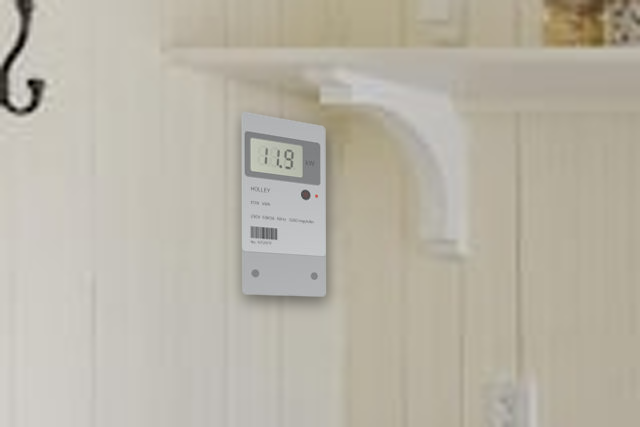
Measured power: 11.9 kW
